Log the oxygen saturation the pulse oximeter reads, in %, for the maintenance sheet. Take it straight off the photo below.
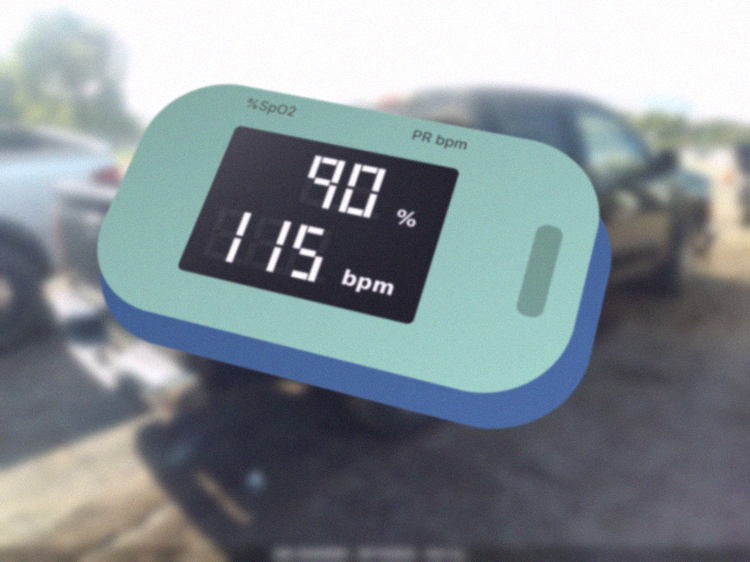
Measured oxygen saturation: 90 %
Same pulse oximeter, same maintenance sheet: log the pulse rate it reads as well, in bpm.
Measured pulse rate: 115 bpm
